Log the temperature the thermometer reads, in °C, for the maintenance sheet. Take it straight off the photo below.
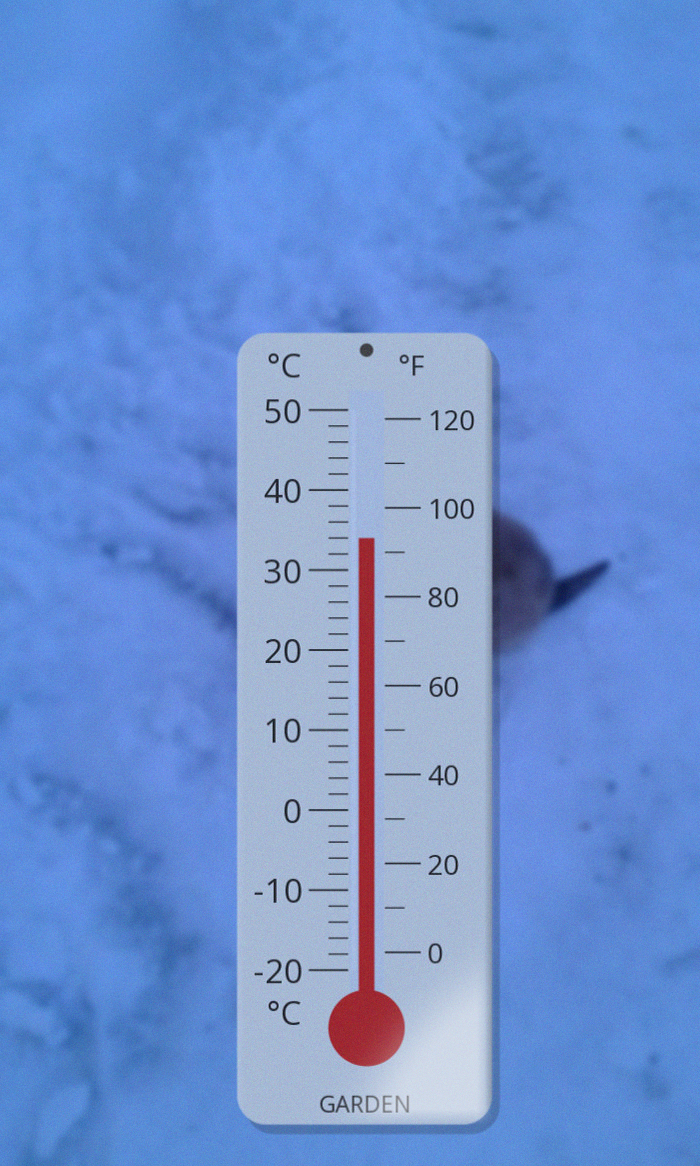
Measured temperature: 34 °C
